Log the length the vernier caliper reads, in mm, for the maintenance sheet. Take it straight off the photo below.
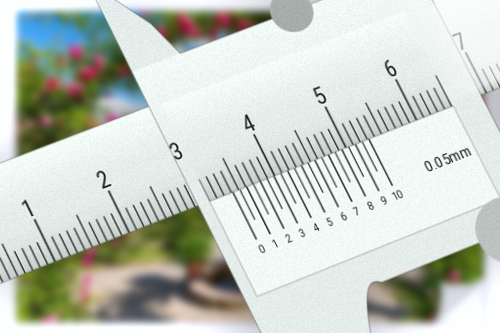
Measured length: 34.2 mm
